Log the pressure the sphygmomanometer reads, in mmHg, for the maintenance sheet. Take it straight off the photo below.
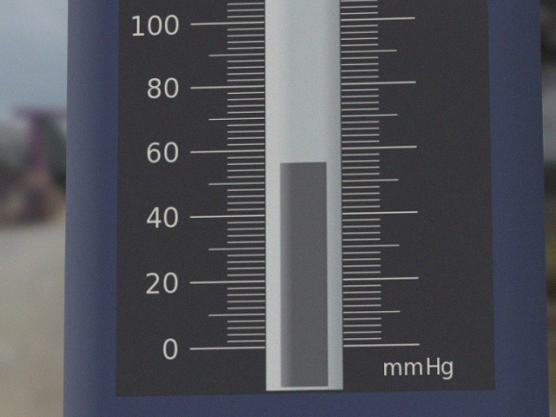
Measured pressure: 56 mmHg
